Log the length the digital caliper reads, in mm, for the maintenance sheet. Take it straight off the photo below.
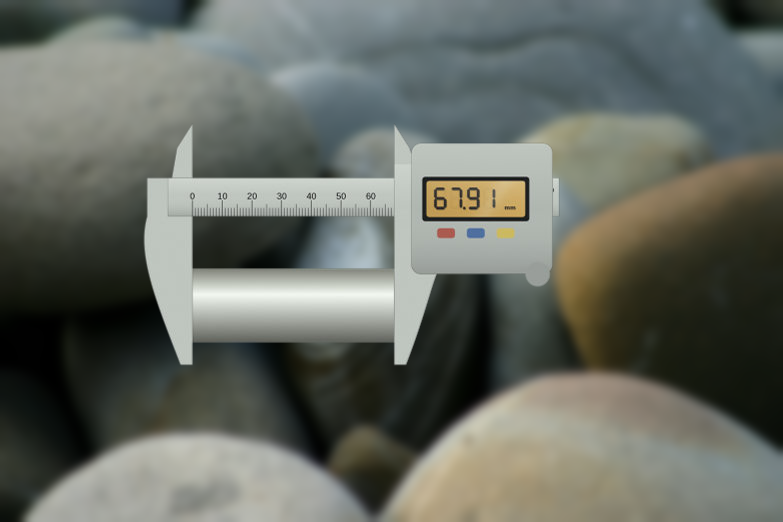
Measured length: 67.91 mm
